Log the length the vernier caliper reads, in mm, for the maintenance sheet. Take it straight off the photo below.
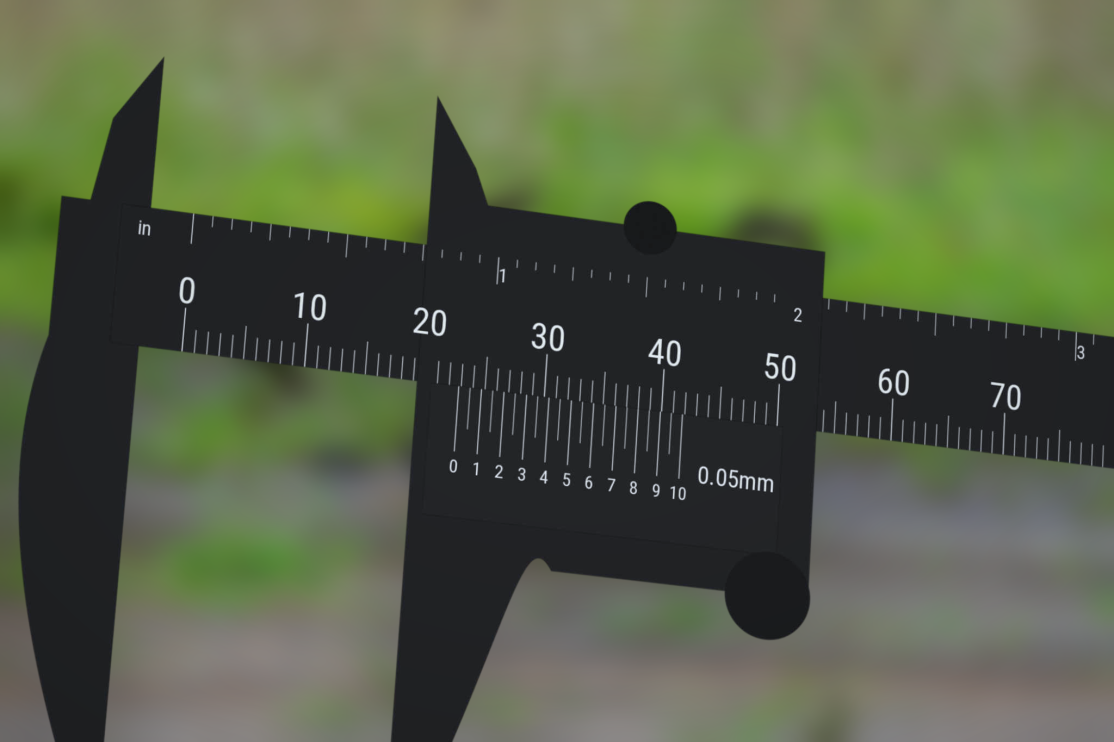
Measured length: 22.8 mm
